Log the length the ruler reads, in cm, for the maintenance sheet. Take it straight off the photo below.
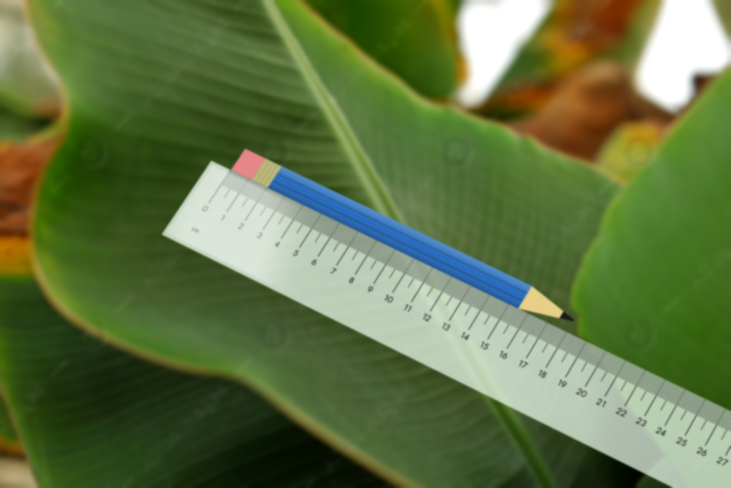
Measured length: 18 cm
